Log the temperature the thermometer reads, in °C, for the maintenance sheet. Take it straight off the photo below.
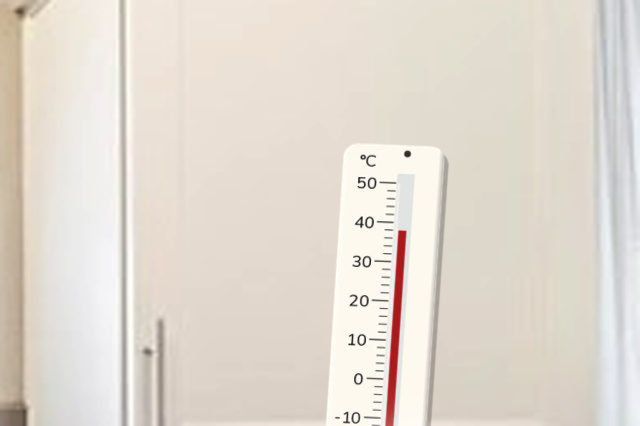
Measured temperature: 38 °C
